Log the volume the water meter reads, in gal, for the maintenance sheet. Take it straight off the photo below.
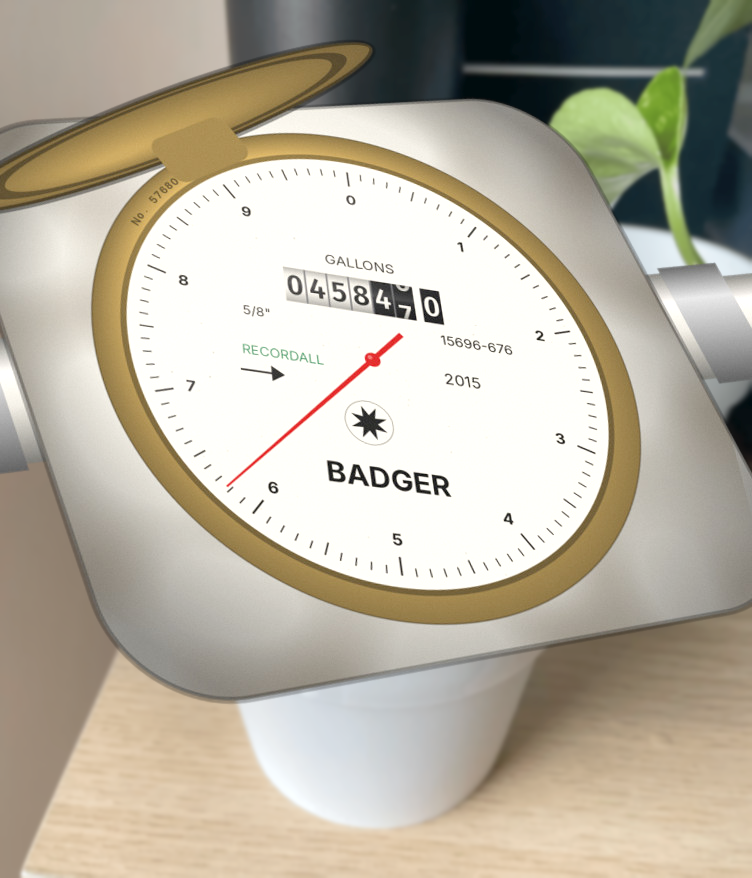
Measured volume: 458466.2 gal
